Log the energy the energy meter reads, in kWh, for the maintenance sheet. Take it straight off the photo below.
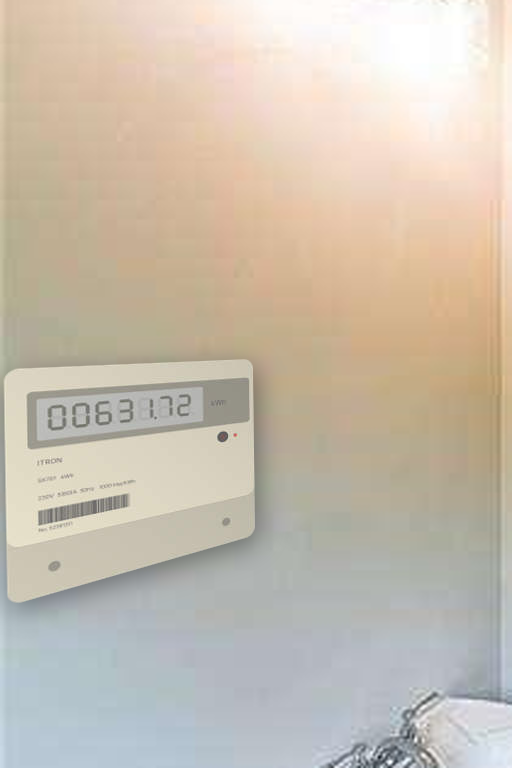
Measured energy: 631.72 kWh
